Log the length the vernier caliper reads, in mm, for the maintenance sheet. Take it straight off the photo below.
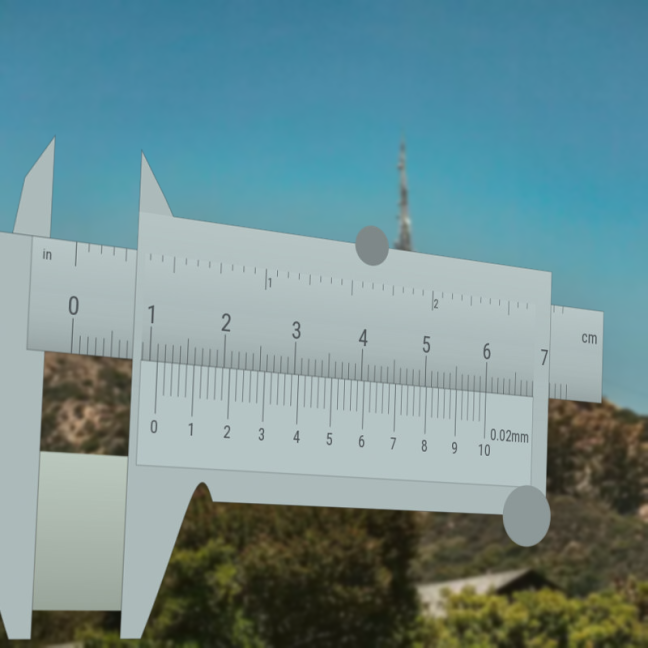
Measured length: 11.0 mm
